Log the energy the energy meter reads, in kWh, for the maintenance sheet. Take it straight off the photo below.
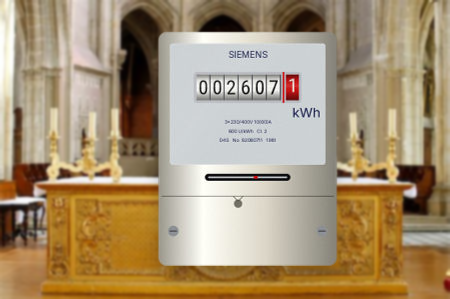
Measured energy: 2607.1 kWh
